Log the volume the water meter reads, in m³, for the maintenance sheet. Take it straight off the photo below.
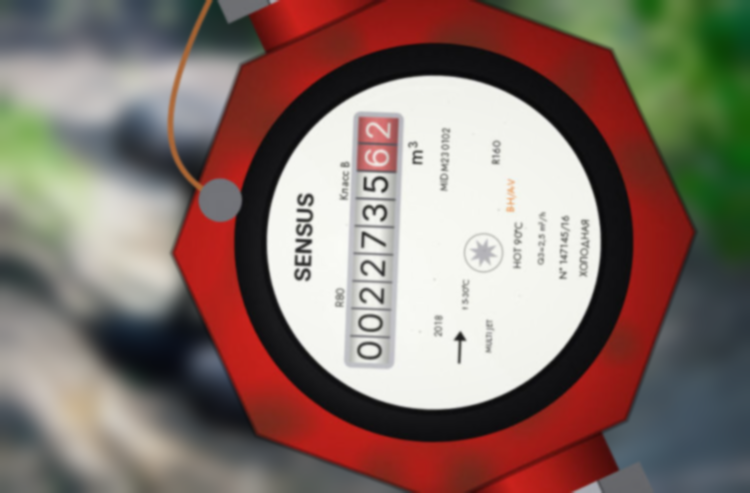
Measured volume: 22735.62 m³
